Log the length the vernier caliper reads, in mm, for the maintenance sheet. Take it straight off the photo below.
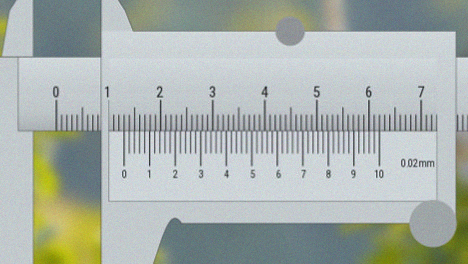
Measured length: 13.0 mm
